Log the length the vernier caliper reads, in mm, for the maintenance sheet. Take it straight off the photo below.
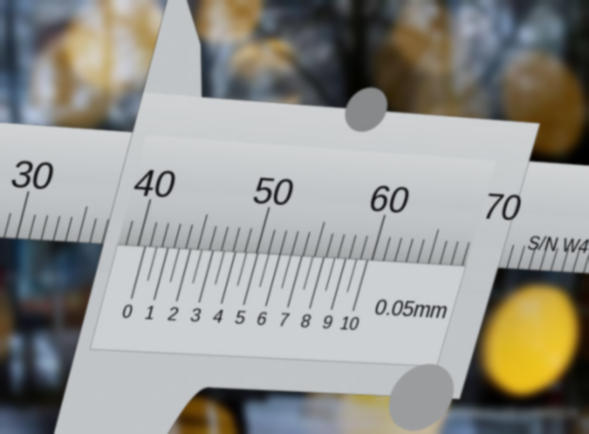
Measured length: 40.6 mm
